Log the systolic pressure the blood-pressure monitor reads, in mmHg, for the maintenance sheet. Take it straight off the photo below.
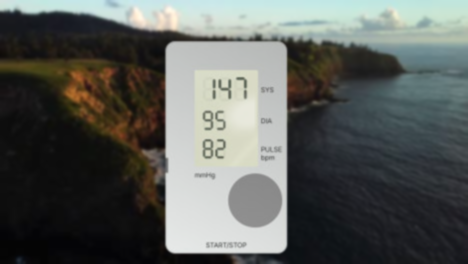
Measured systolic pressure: 147 mmHg
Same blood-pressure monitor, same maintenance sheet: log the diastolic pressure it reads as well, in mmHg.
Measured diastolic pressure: 95 mmHg
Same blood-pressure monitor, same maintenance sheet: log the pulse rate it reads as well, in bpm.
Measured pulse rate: 82 bpm
